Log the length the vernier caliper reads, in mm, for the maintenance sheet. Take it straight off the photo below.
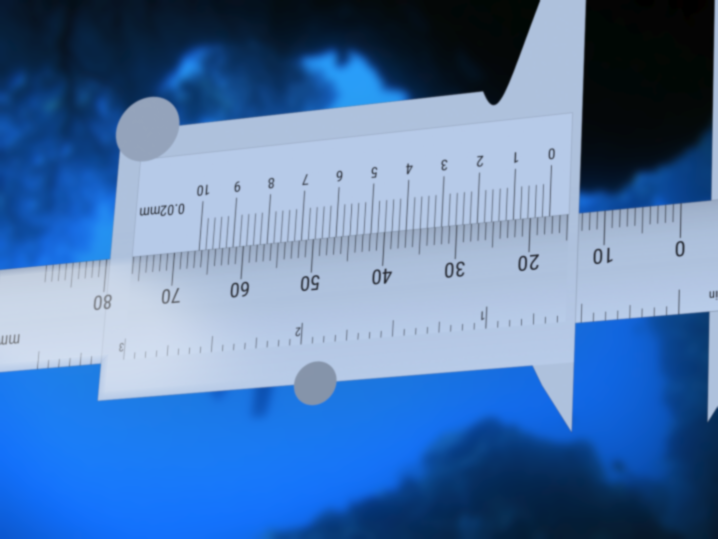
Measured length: 17.4 mm
